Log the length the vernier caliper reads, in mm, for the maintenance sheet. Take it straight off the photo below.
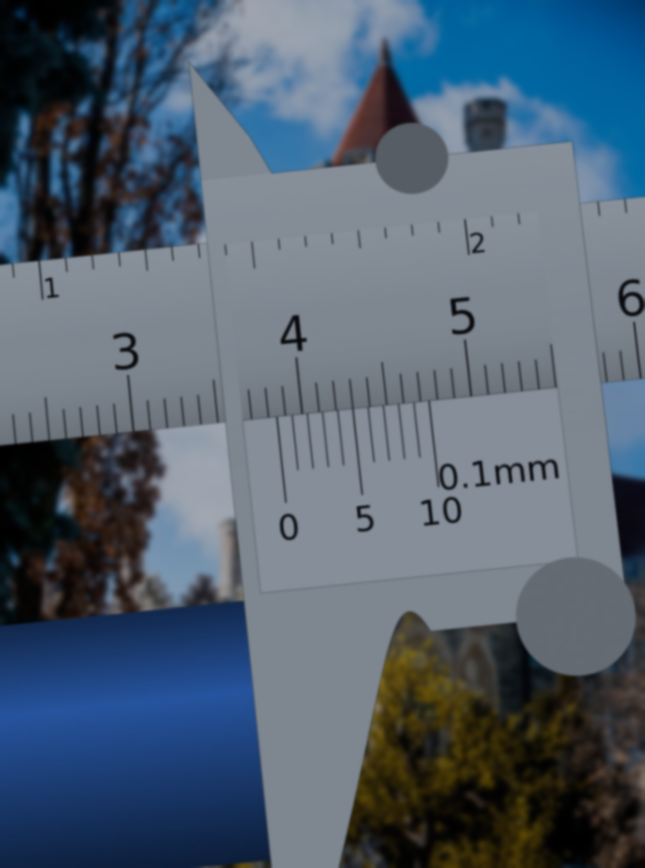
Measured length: 38.5 mm
